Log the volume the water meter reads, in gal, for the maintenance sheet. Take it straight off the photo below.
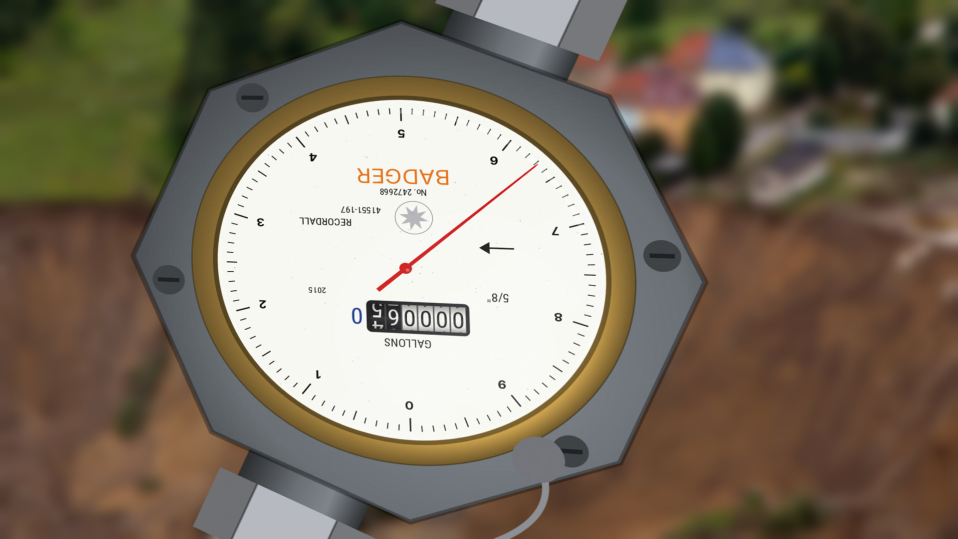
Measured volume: 646.3 gal
